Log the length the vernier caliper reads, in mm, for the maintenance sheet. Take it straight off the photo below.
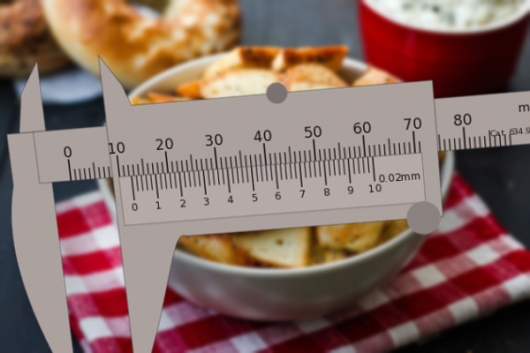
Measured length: 12.5 mm
